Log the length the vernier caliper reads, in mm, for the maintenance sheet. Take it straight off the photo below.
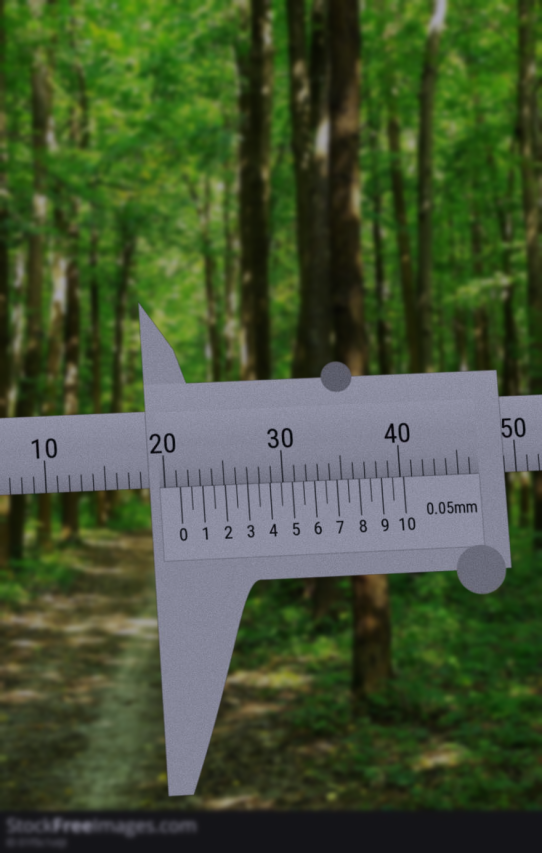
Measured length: 21.3 mm
